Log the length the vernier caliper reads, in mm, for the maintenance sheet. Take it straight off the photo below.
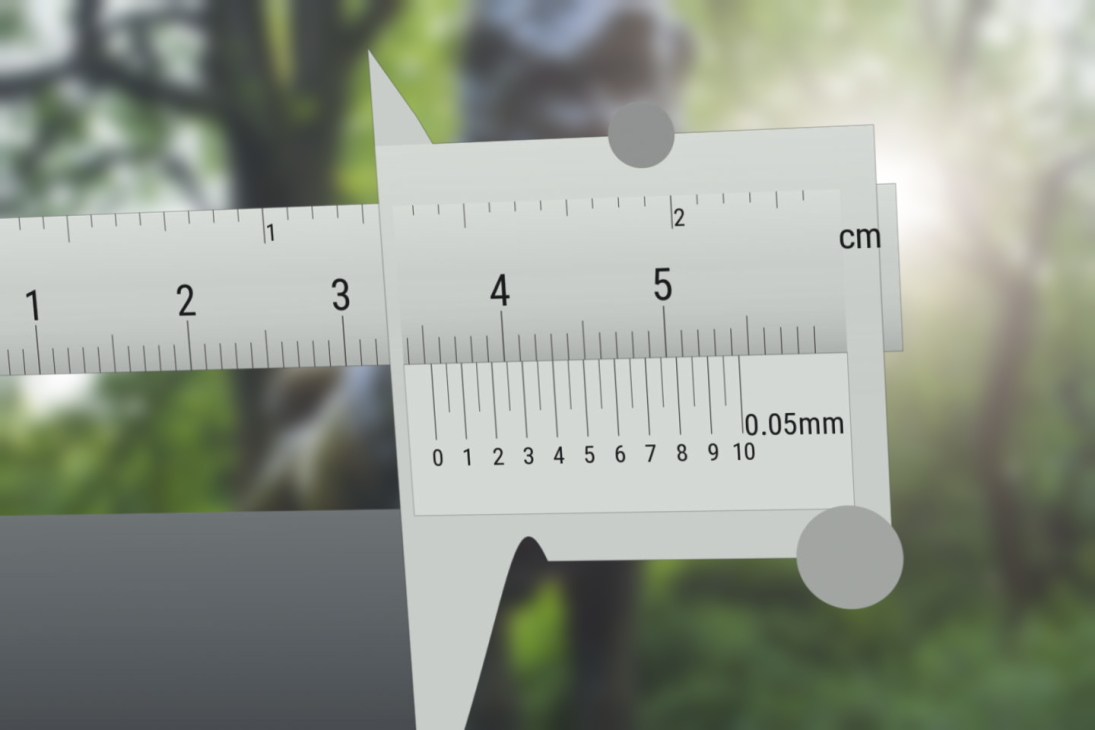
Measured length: 35.4 mm
